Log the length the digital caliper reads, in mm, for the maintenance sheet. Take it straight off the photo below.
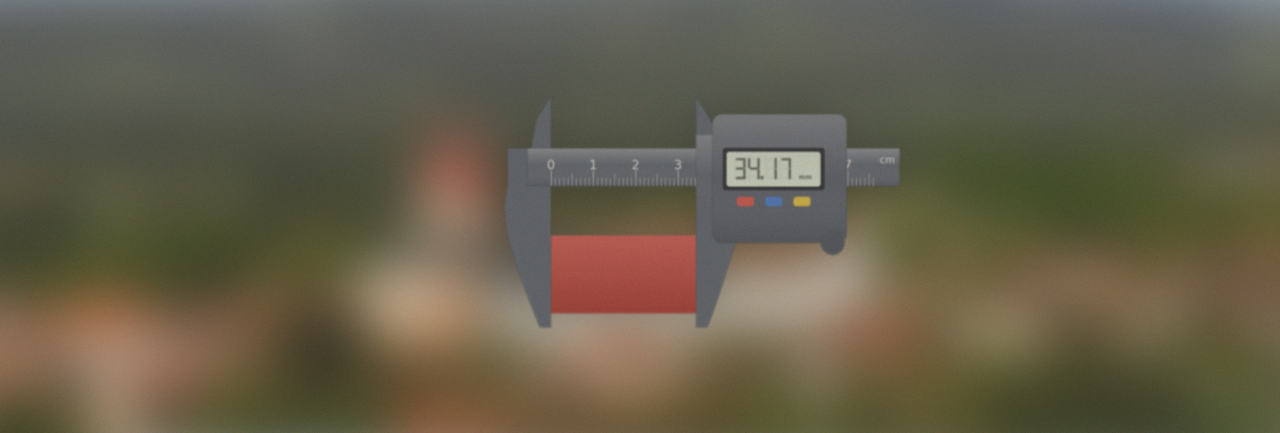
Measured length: 34.17 mm
